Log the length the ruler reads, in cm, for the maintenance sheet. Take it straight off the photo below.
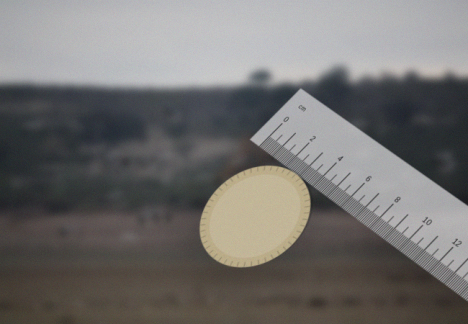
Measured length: 5.5 cm
